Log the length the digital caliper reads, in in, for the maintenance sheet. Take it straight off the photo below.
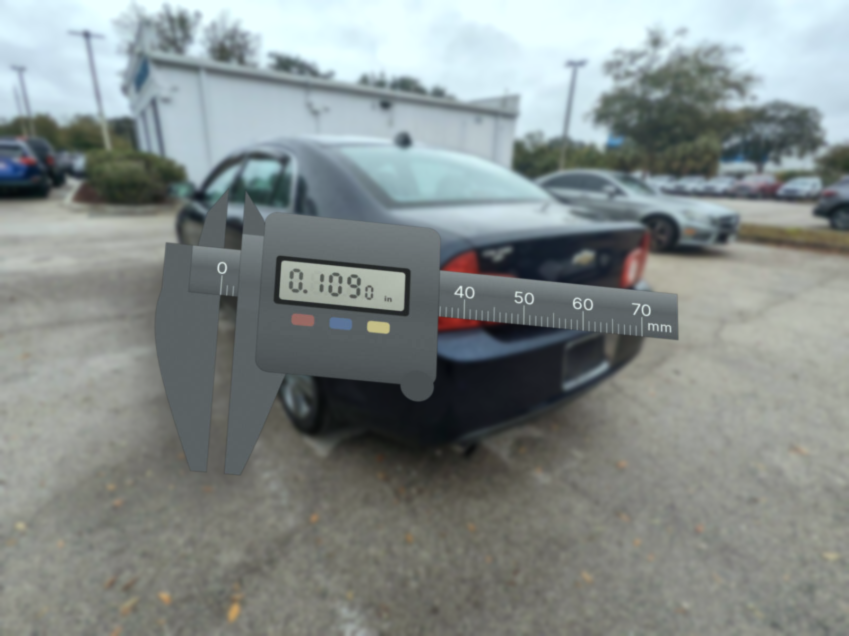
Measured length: 0.1090 in
